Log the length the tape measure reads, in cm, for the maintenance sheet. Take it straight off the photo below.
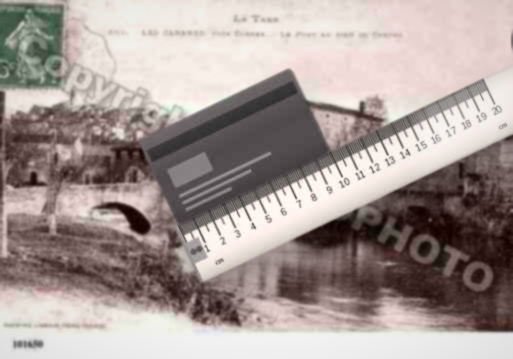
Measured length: 10 cm
